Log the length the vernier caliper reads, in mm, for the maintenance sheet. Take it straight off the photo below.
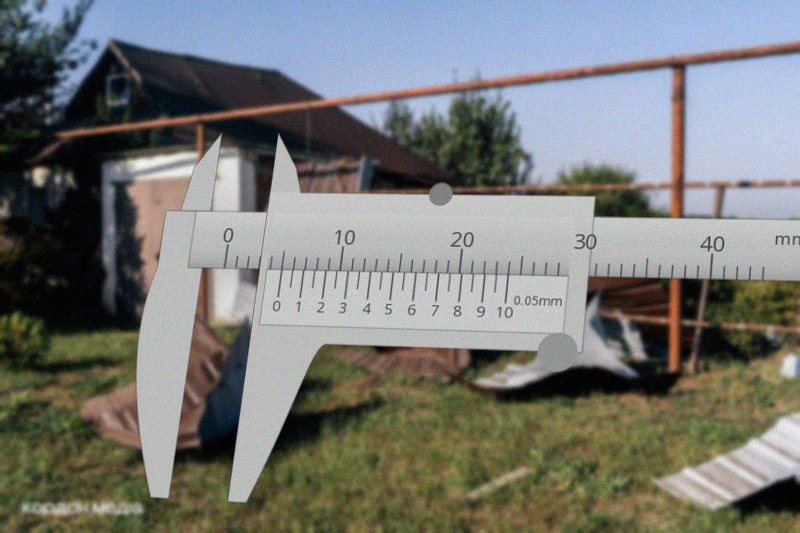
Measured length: 5.0 mm
